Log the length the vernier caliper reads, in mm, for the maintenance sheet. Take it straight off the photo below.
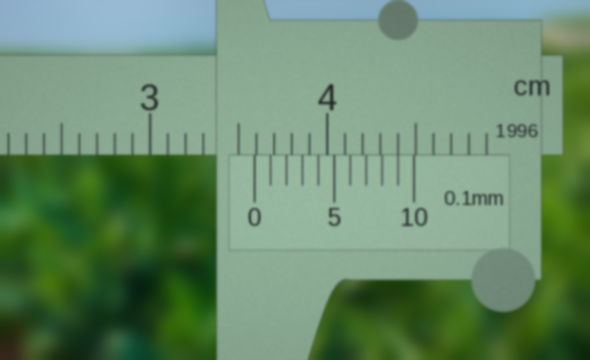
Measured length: 35.9 mm
